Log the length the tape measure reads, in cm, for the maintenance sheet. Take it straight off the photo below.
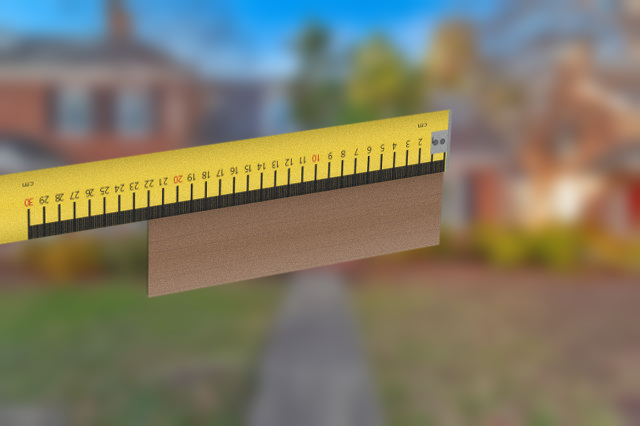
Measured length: 22 cm
